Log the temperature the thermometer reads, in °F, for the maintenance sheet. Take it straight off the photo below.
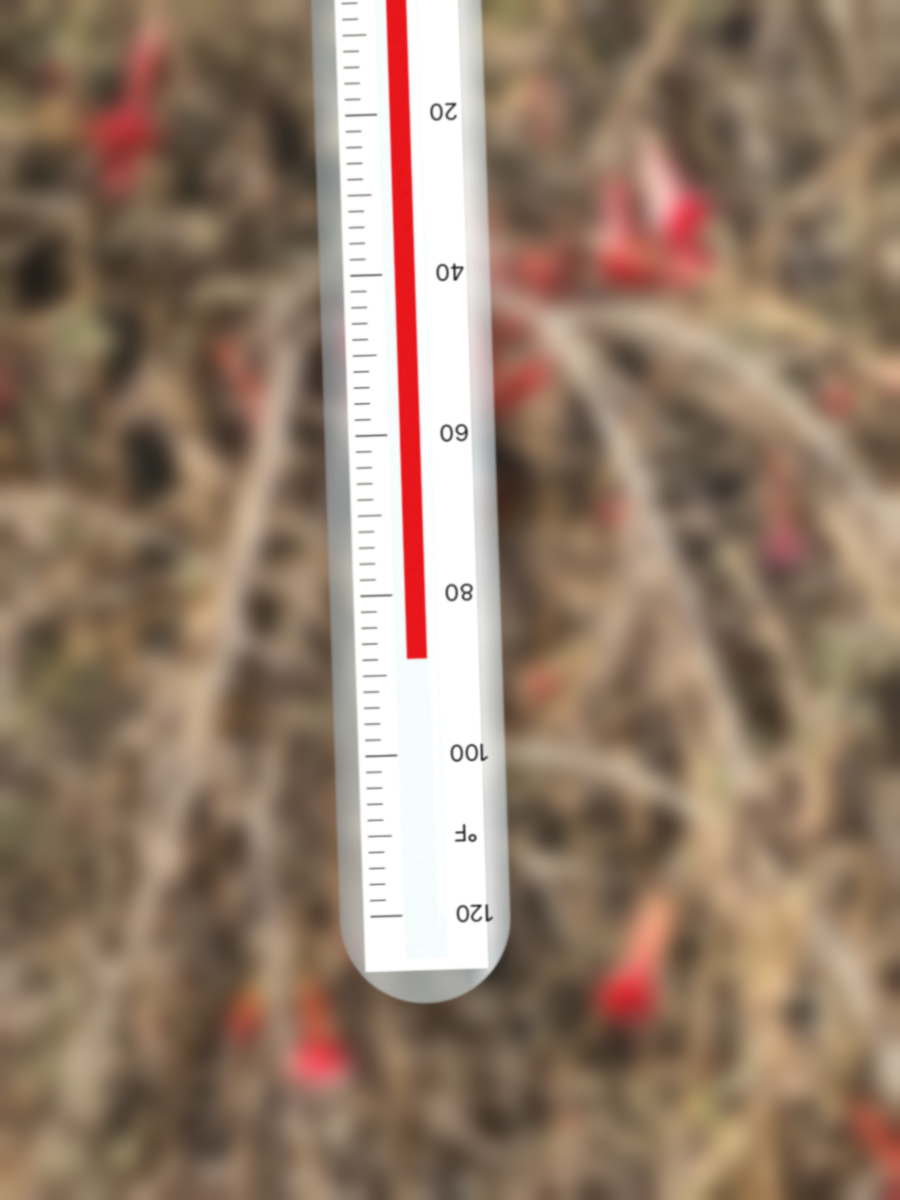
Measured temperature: 88 °F
